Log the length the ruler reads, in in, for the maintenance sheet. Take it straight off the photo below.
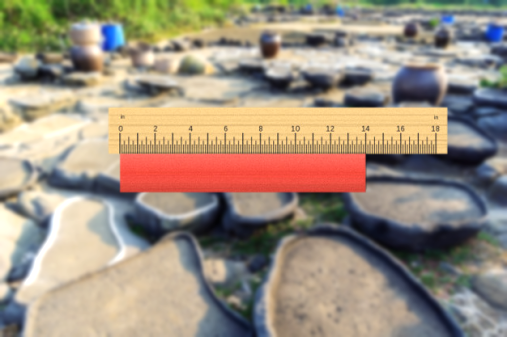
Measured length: 14 in
